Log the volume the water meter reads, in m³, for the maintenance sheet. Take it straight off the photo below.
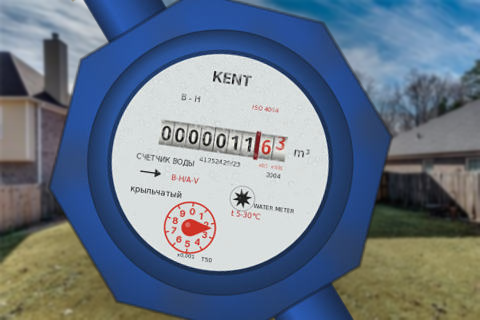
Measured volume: 11.632 m³
